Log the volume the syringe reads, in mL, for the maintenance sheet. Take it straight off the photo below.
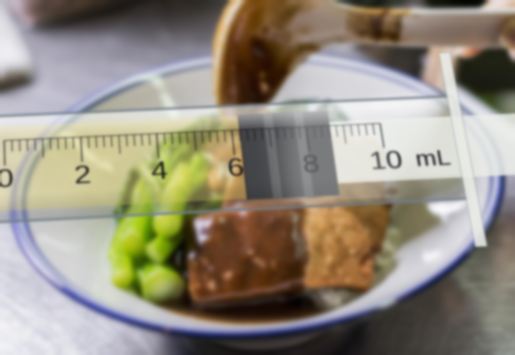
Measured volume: 6.2 mL
